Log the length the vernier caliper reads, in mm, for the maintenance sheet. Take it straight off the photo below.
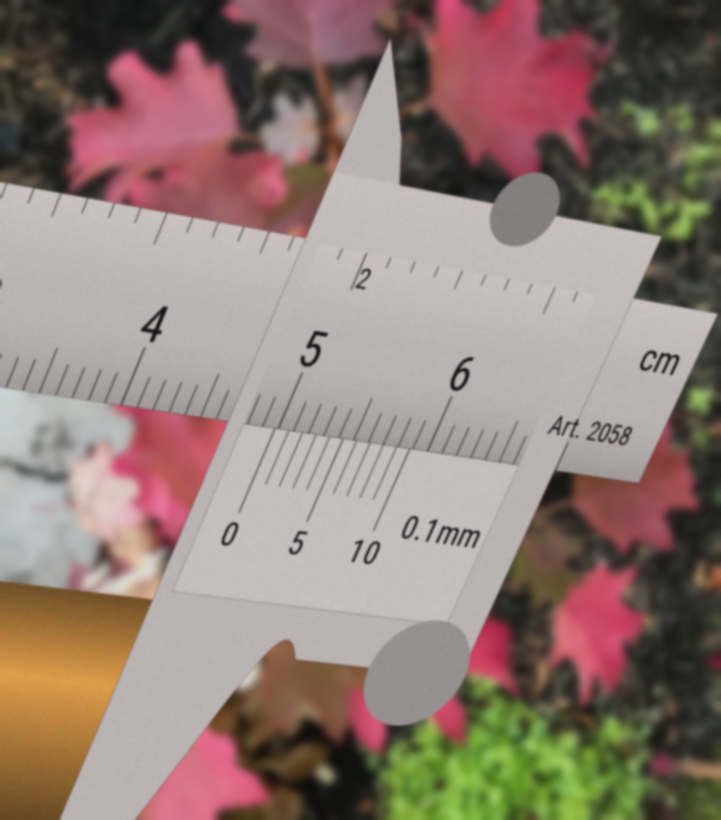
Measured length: 49.8 mm
